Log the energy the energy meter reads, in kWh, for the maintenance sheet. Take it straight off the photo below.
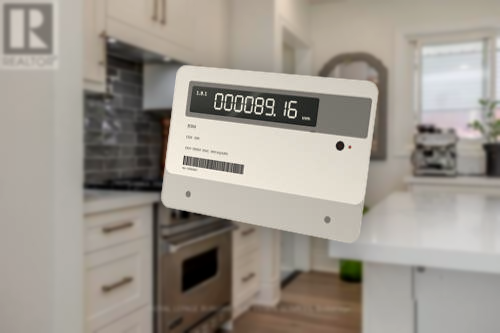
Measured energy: 89.16 kWh
